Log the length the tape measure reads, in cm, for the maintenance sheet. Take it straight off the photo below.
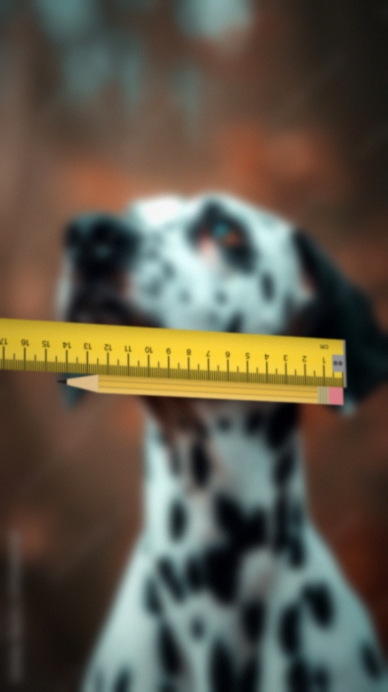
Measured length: 14.5 cm
